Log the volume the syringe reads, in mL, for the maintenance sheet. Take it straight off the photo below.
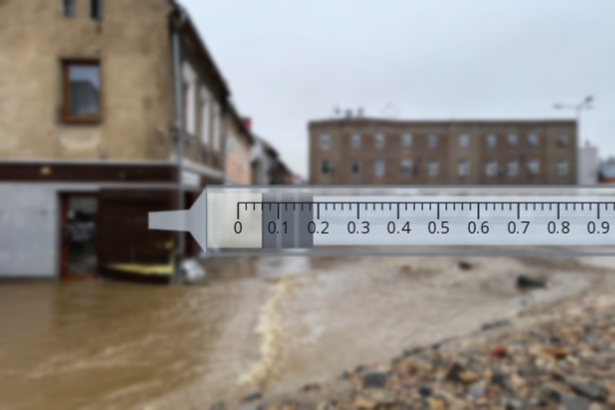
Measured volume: 0.06 mL
